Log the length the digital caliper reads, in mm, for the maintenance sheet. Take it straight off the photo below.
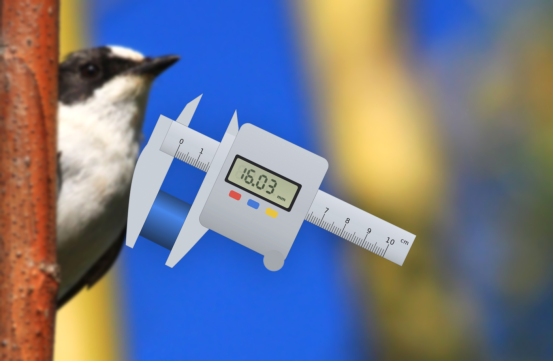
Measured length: 16.03 mm
